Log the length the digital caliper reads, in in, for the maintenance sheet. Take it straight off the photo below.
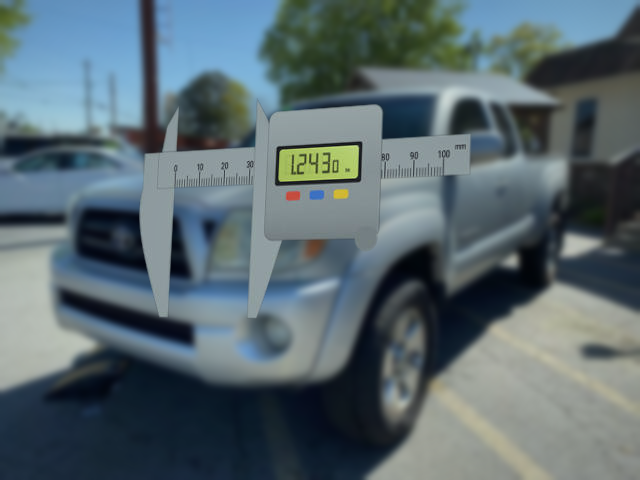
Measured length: 1.2430 in
